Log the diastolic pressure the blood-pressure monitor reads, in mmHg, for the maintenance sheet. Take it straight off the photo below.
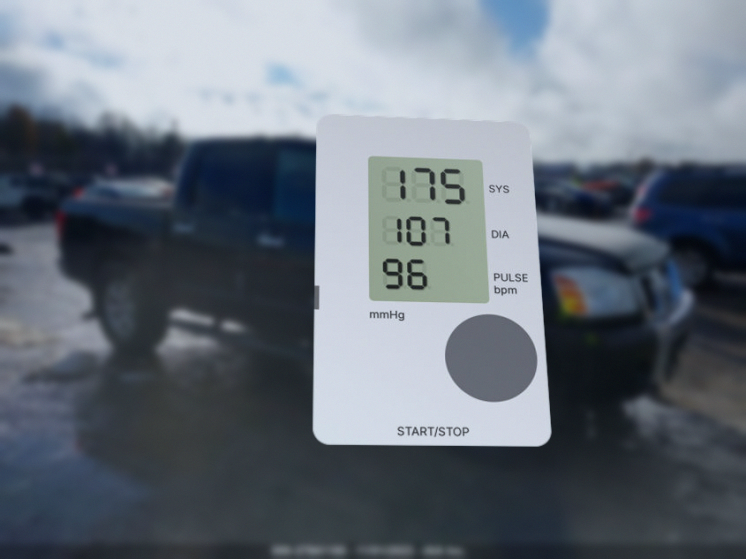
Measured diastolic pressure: 107 mmHg
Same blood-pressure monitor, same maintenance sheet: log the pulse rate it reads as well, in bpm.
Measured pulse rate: 96 bpm
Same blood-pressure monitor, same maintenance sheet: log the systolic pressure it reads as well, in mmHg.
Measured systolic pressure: 175 mmHg
